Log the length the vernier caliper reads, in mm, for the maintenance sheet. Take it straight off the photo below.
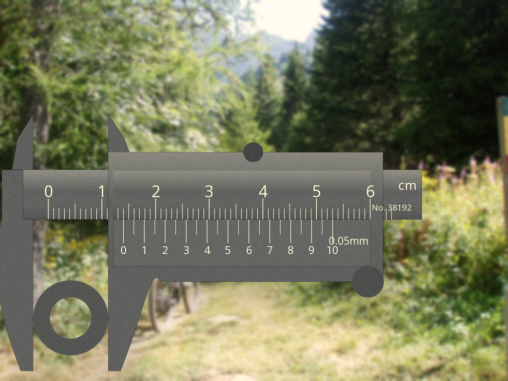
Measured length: 14.0 mm
